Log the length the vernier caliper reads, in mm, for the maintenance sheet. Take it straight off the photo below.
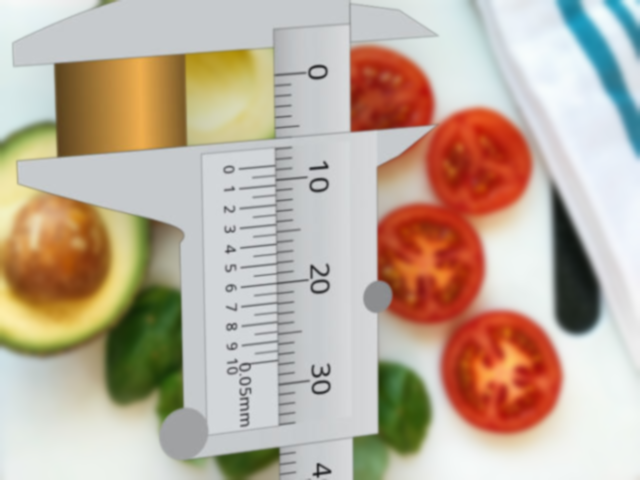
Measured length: 8.6 mm
